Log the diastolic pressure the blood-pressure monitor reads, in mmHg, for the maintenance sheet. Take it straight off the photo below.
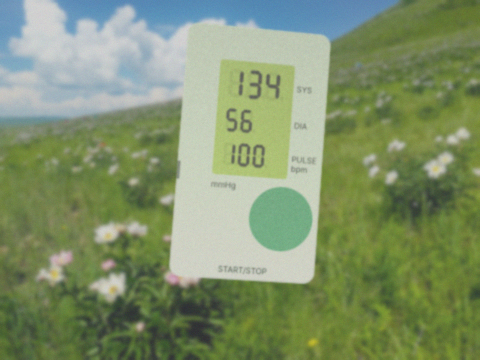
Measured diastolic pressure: 56 mmHg
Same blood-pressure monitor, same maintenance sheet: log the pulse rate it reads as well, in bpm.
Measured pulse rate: 100 bpm
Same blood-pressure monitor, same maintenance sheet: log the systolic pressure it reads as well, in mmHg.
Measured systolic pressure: 134 mmHg
